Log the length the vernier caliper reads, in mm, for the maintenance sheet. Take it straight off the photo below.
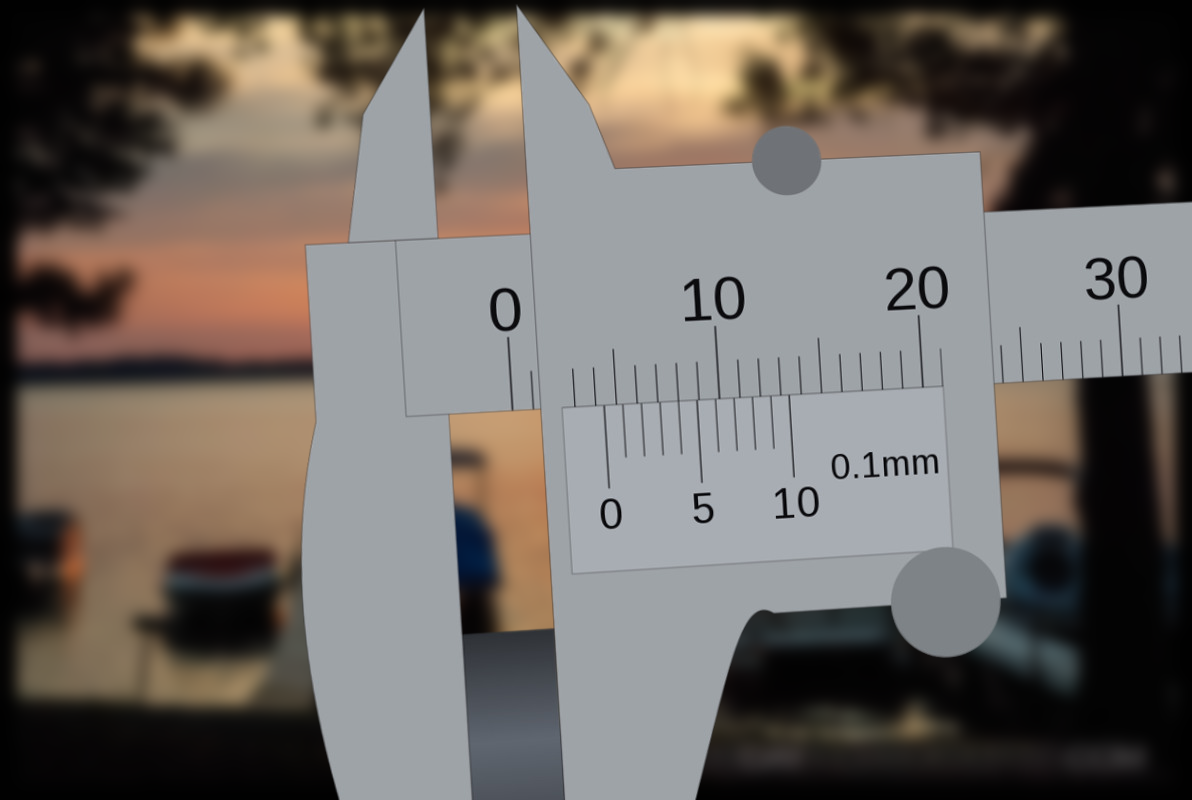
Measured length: 4.4 mm
